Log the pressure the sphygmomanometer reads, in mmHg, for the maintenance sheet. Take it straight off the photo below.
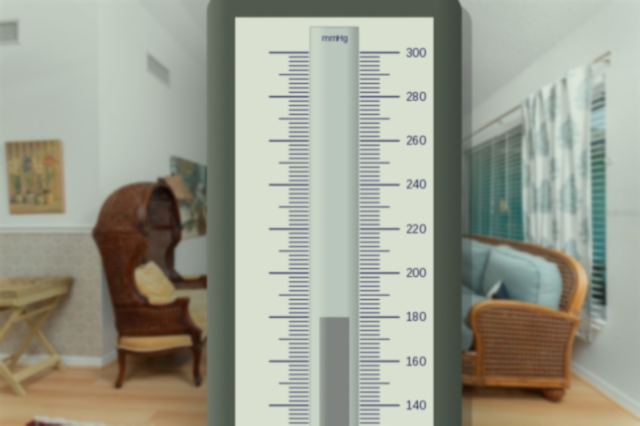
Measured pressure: 180 mmHg
